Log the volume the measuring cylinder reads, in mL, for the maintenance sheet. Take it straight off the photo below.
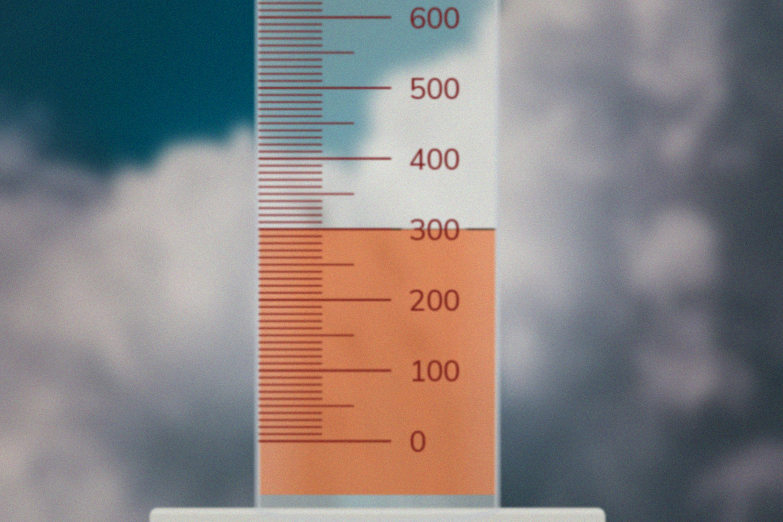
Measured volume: 300 mL
